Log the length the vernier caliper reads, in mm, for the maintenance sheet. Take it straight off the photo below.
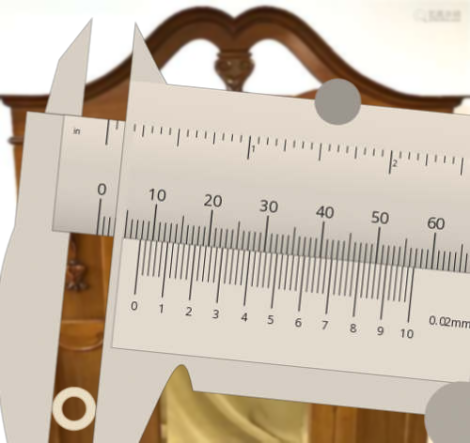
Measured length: 7.8 mm
